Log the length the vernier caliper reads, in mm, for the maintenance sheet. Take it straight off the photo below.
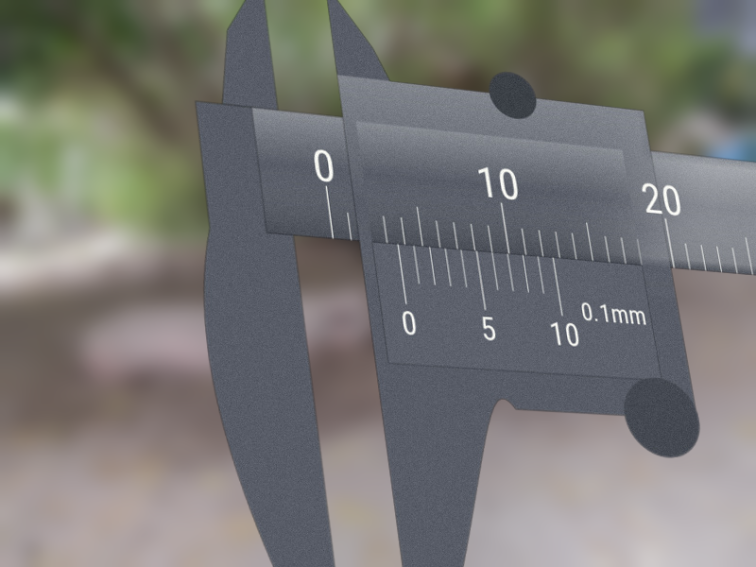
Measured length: 3.6 mm
